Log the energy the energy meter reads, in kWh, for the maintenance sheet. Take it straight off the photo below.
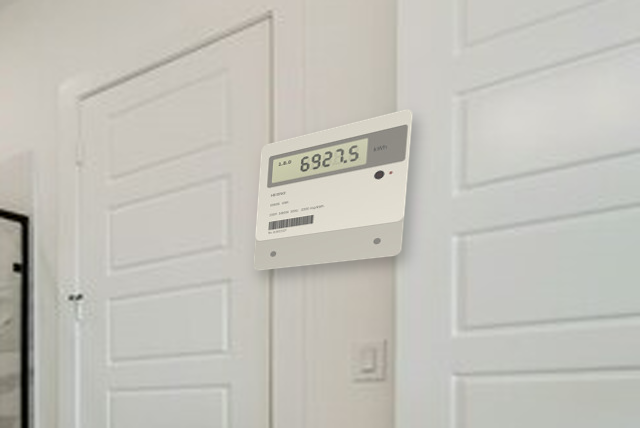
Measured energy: 6927.5 kWh
